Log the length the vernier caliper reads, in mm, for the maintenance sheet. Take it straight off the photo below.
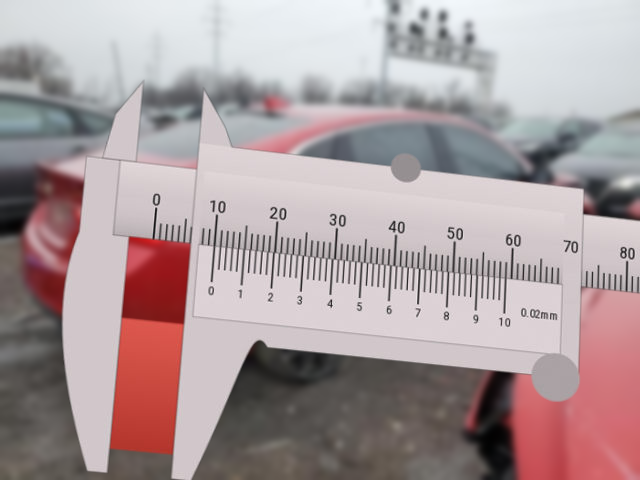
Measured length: 10.0 mm
